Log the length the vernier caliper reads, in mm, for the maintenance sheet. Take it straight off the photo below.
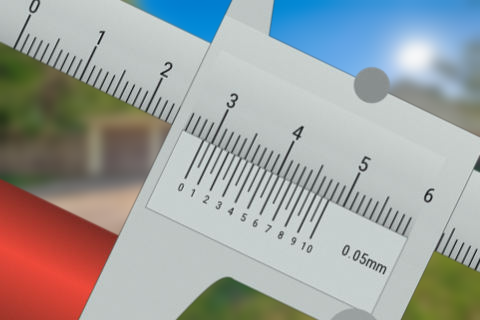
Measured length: 28.8 mm
